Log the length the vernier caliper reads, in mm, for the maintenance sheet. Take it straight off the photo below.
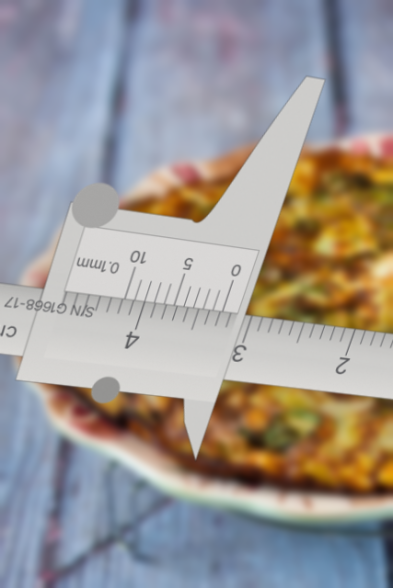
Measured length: 32.8 mm
